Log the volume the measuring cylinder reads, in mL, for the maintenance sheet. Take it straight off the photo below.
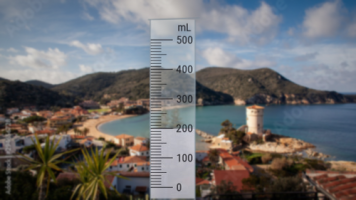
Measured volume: 200 mL
